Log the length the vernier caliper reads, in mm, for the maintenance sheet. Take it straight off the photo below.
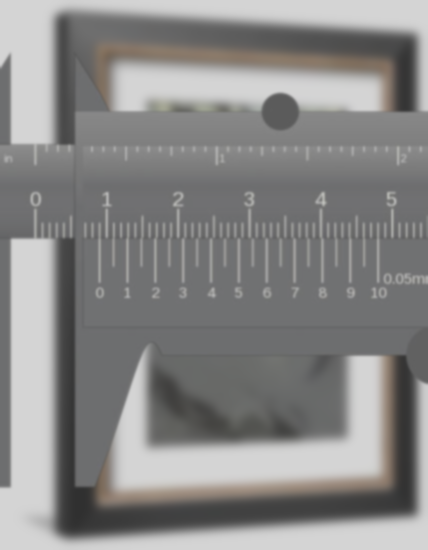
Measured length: 9.0 mm
